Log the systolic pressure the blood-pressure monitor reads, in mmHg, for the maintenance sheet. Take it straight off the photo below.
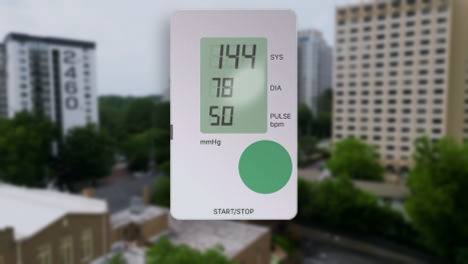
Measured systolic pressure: 144 mmHg
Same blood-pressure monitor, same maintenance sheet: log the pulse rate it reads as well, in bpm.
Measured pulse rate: 50 bpm
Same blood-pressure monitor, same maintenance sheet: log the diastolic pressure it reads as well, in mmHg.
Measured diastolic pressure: 78 mmHg
